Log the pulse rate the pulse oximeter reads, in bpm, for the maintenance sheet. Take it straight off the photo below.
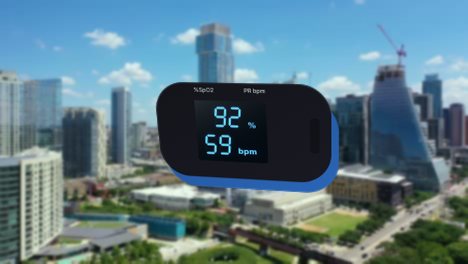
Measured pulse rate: 59 bpm
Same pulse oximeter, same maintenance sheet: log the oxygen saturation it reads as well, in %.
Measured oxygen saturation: 92 %
